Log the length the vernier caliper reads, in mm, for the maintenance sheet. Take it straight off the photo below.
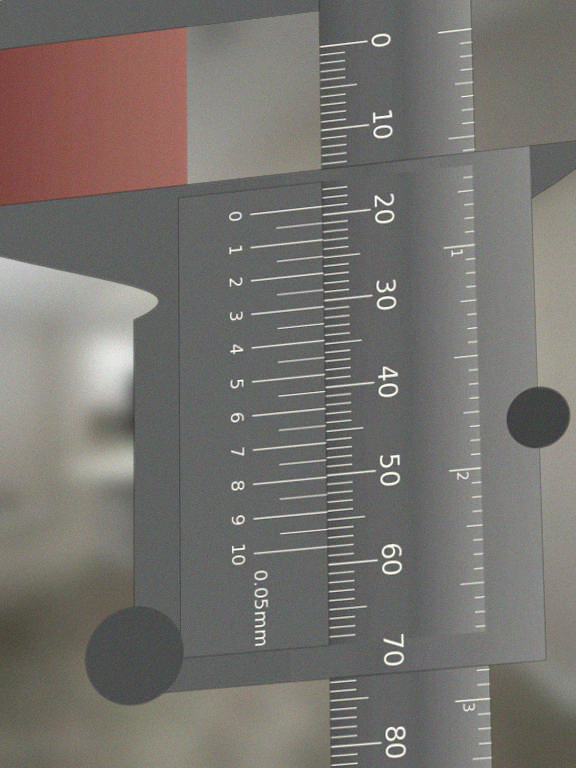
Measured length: 19.0 mm
